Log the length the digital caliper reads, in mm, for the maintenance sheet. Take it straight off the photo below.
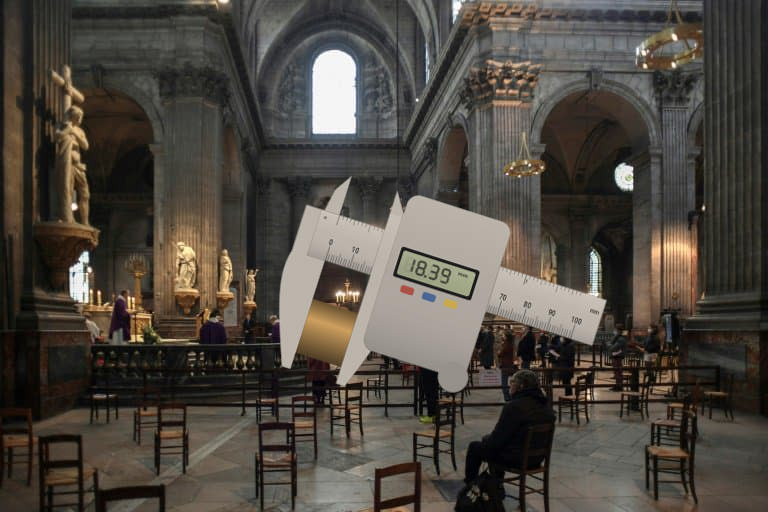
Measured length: 18.39 mm
